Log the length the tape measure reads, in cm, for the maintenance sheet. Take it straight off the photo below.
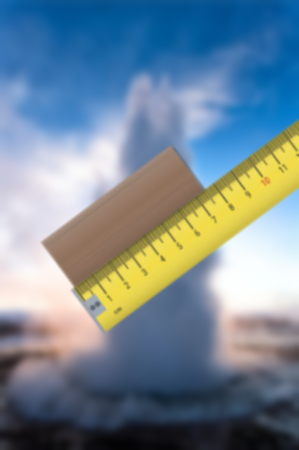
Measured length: 7.5 cm
